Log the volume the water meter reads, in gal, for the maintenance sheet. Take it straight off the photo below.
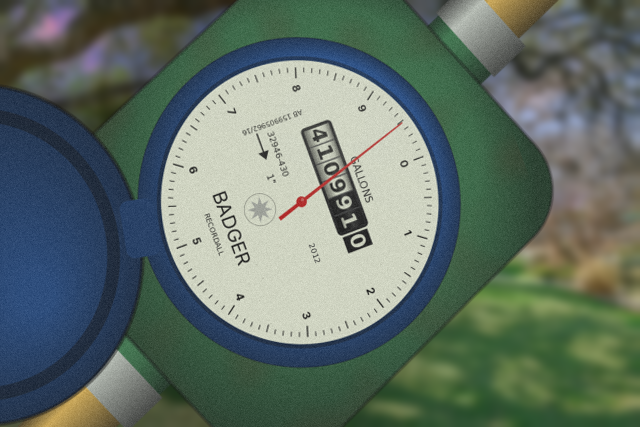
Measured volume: 4109909.5 gal
